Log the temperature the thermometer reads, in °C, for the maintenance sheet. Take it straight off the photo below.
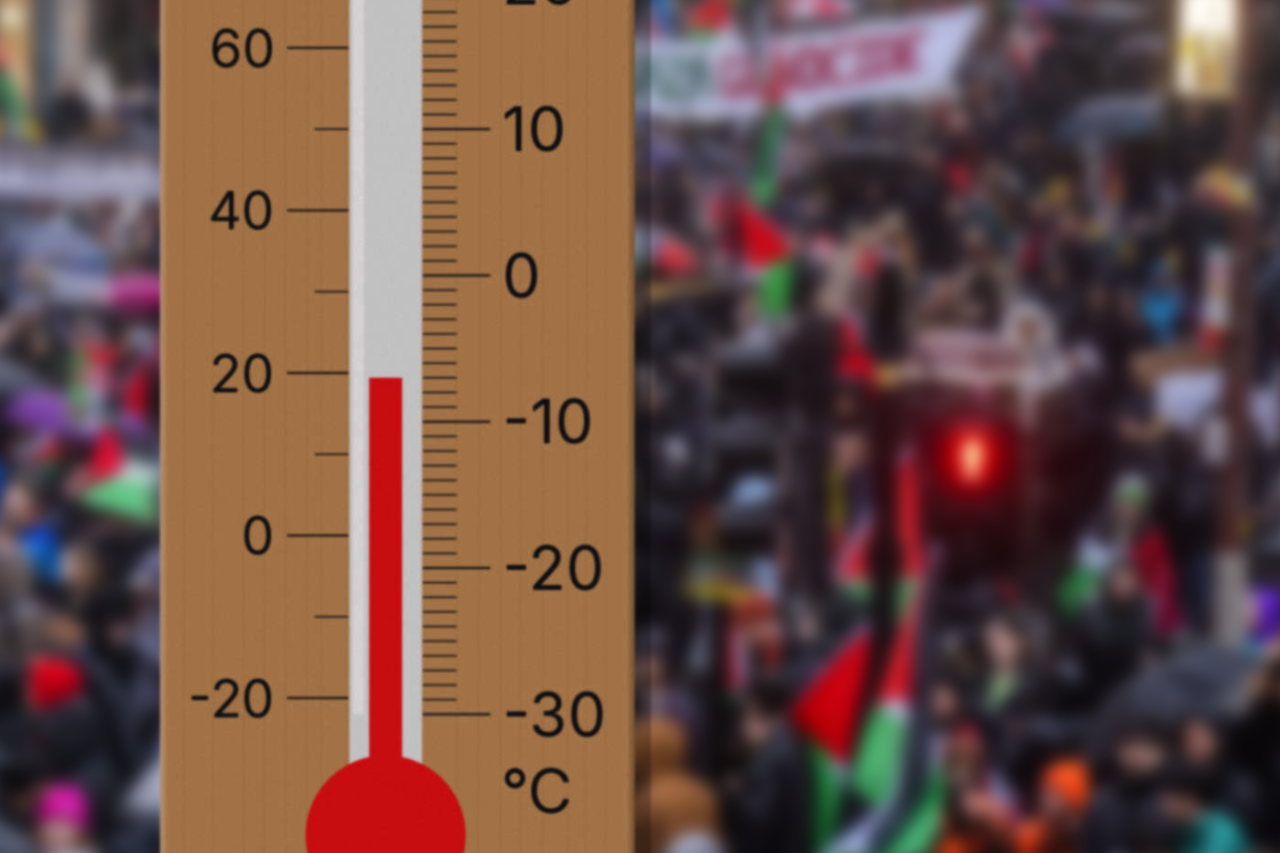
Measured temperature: -7 °C
